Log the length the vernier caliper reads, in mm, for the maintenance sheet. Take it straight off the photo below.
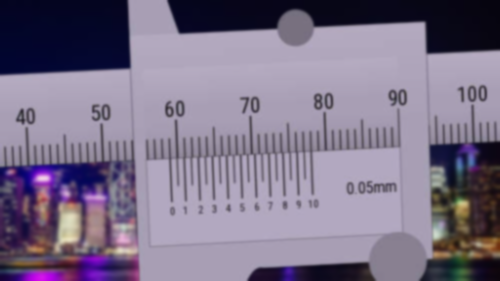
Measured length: 59.0 mm
